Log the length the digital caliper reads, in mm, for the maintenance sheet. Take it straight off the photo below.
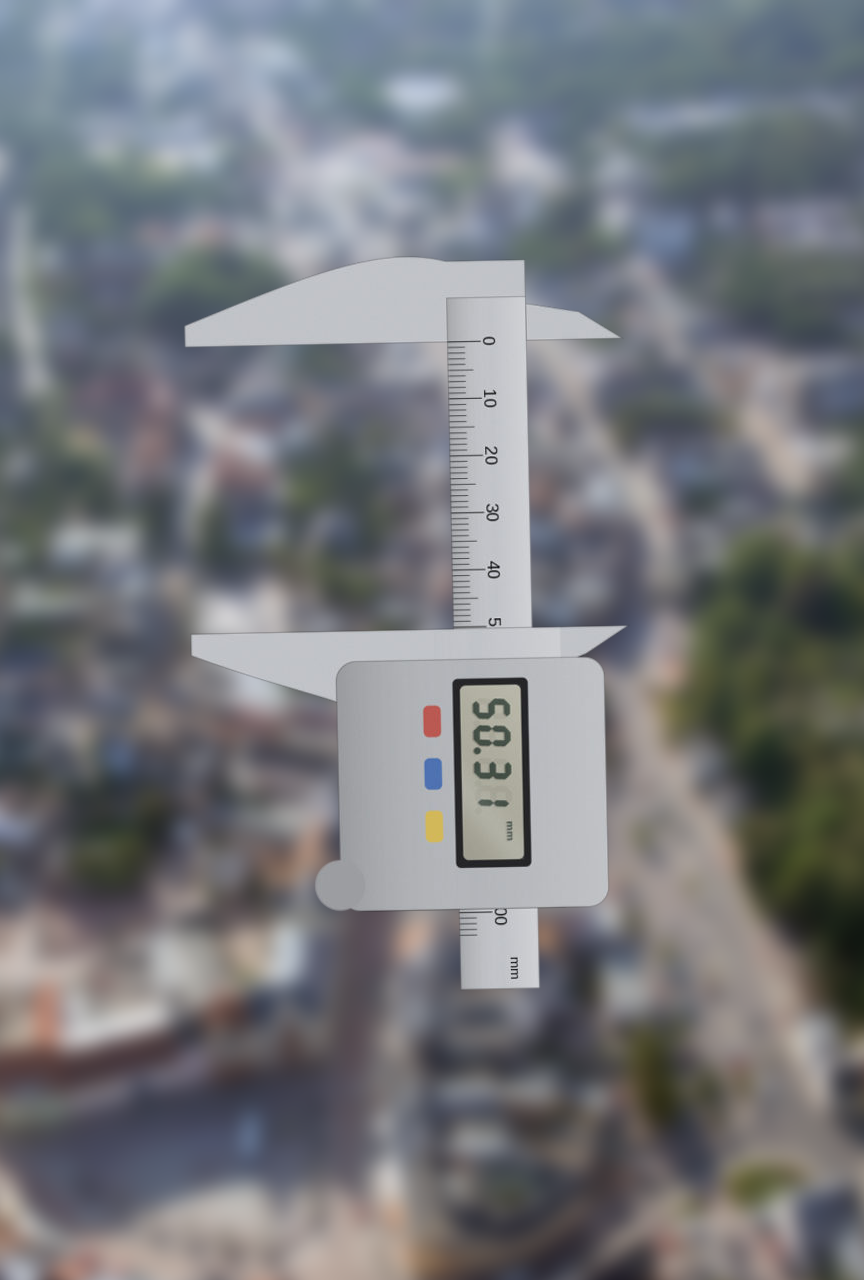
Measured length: 50.31 mm
